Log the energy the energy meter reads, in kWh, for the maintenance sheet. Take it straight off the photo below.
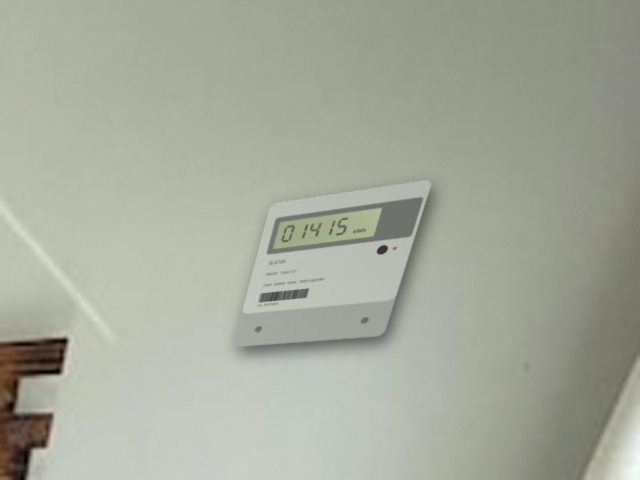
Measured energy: 1415 kWh
